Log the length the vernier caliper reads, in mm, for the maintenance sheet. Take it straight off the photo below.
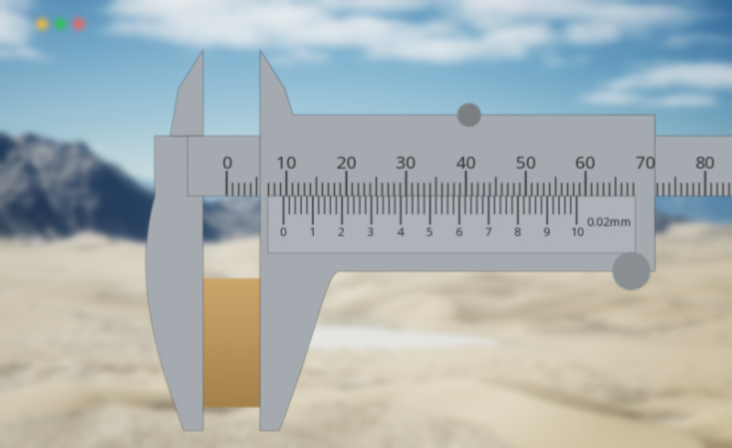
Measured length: 9.5 mm
